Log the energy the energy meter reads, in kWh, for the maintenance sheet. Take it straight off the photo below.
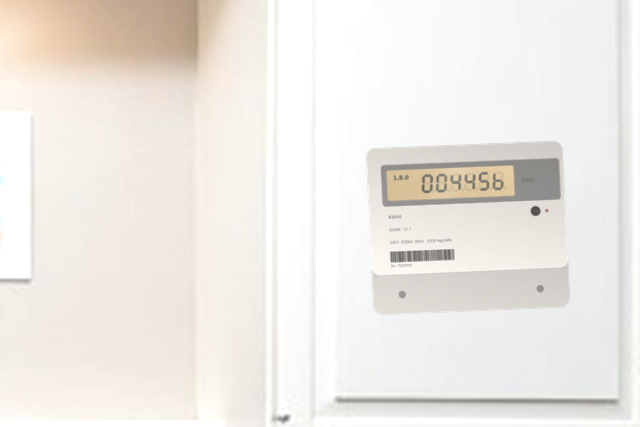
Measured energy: 4456 kWh
